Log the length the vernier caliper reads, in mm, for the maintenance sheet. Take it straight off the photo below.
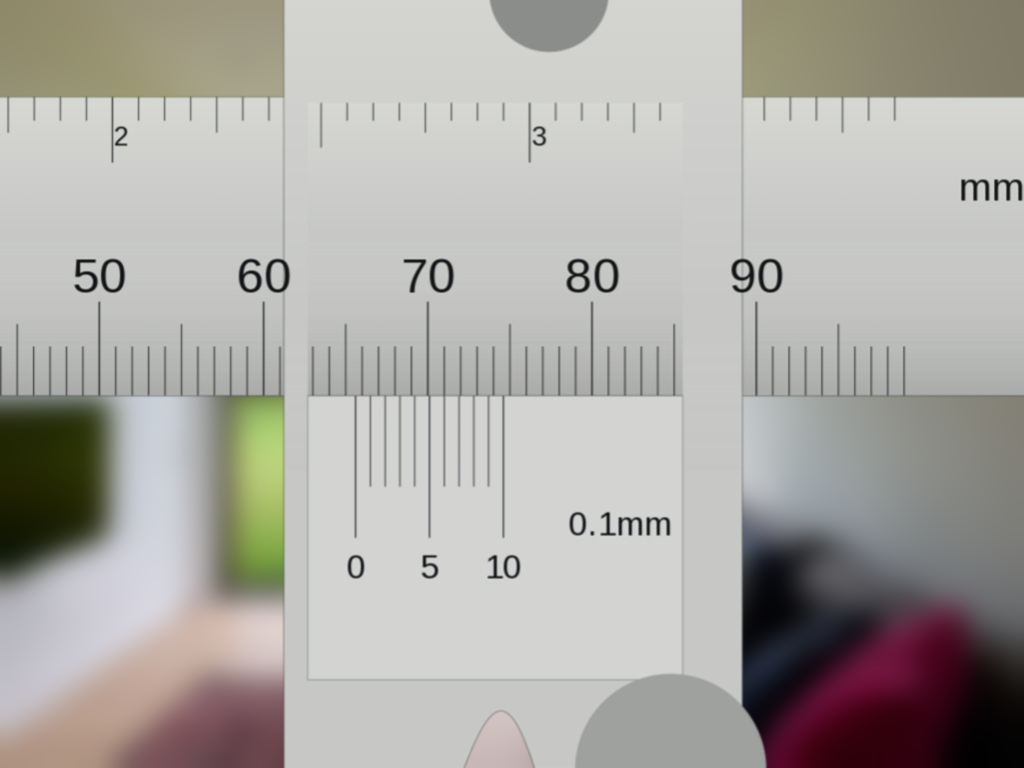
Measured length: 65.6 mm
